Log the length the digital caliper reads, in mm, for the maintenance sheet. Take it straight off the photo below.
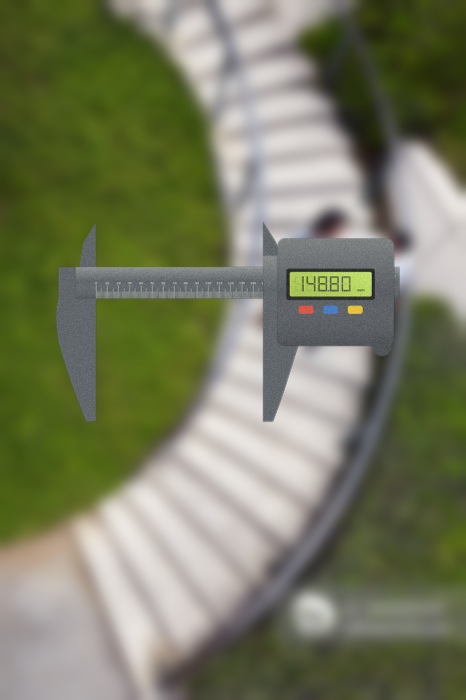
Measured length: 148.80 mm
